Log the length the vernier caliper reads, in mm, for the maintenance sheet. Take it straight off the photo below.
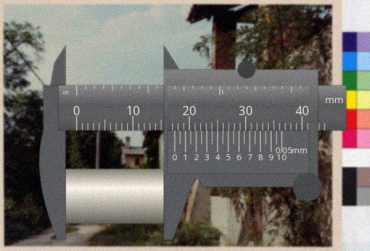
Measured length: 17.4 mm
